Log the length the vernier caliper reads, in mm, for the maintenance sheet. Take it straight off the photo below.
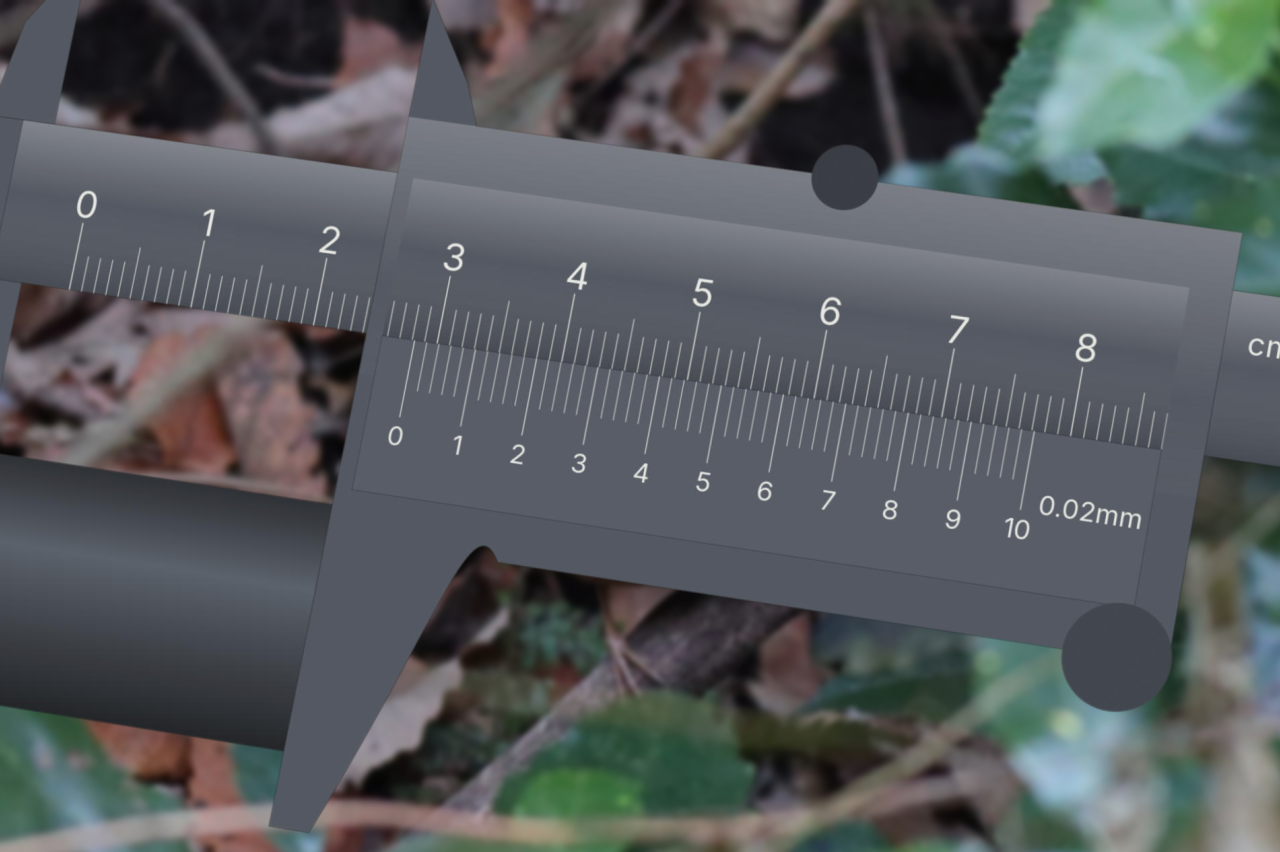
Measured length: 28.2 mm
